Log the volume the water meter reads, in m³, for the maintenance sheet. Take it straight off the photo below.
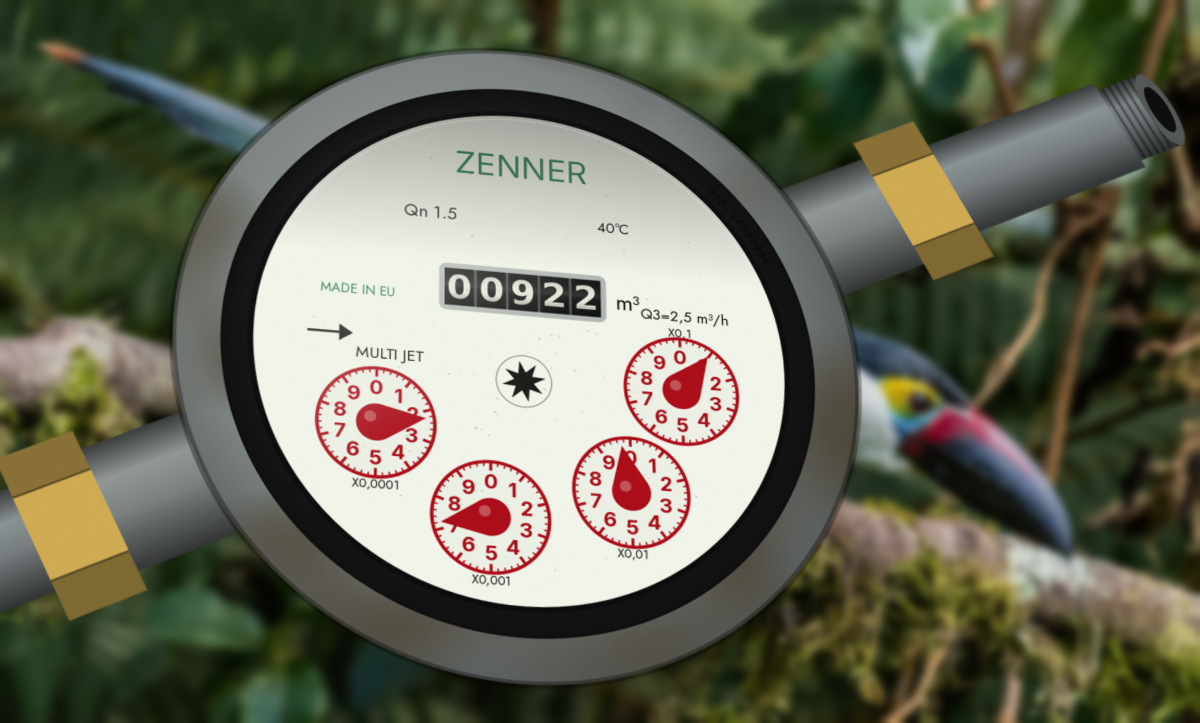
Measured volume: 922.0972 m³
